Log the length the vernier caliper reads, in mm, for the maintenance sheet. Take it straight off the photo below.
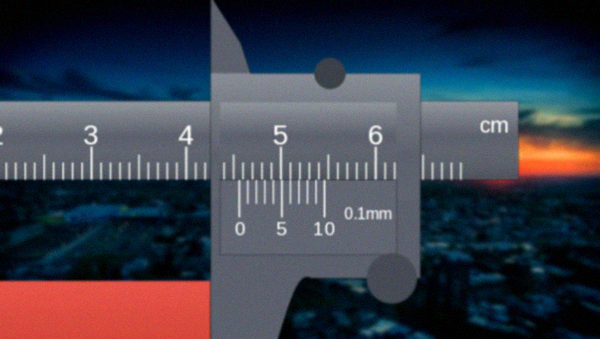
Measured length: 45.6 mm
